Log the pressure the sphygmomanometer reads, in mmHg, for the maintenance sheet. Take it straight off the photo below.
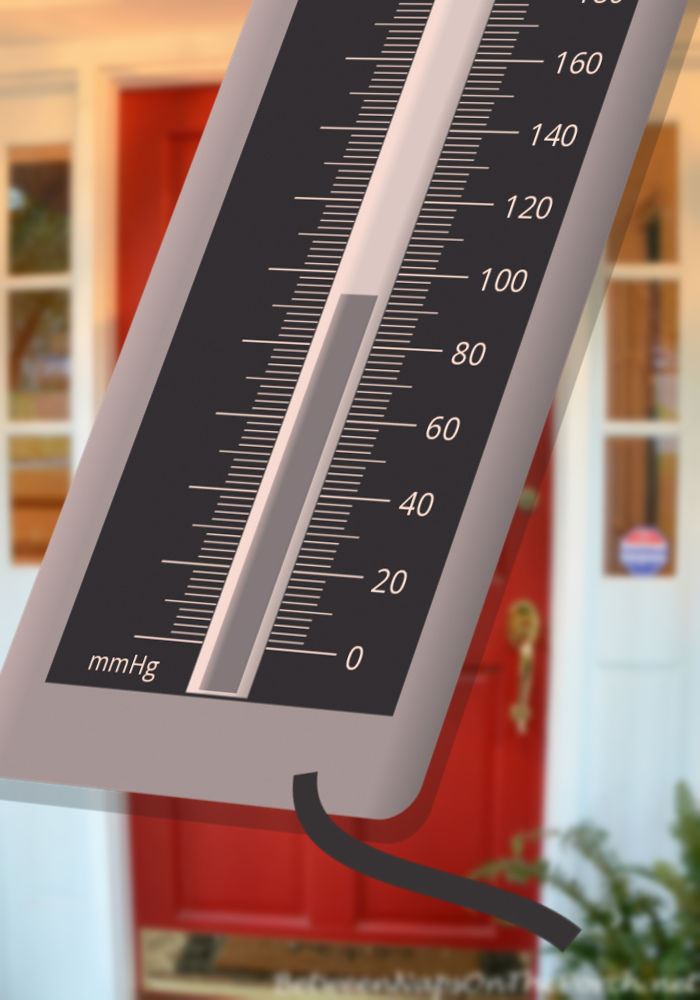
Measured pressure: 94 mmHg
